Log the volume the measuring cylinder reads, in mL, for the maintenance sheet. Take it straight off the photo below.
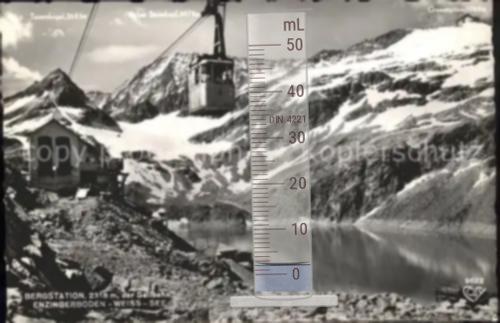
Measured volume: 2 mL
